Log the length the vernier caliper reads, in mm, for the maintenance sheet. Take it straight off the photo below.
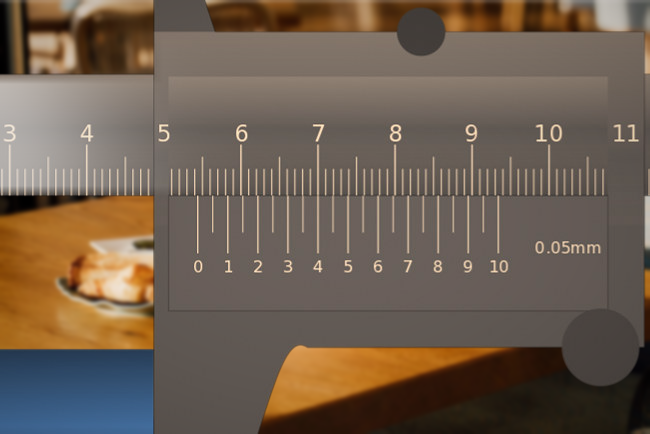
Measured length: 54.4 mm
